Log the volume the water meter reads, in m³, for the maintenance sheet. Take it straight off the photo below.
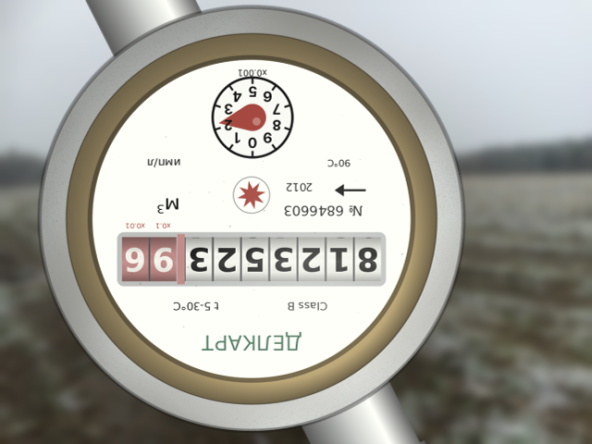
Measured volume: 8123523.962 m³
